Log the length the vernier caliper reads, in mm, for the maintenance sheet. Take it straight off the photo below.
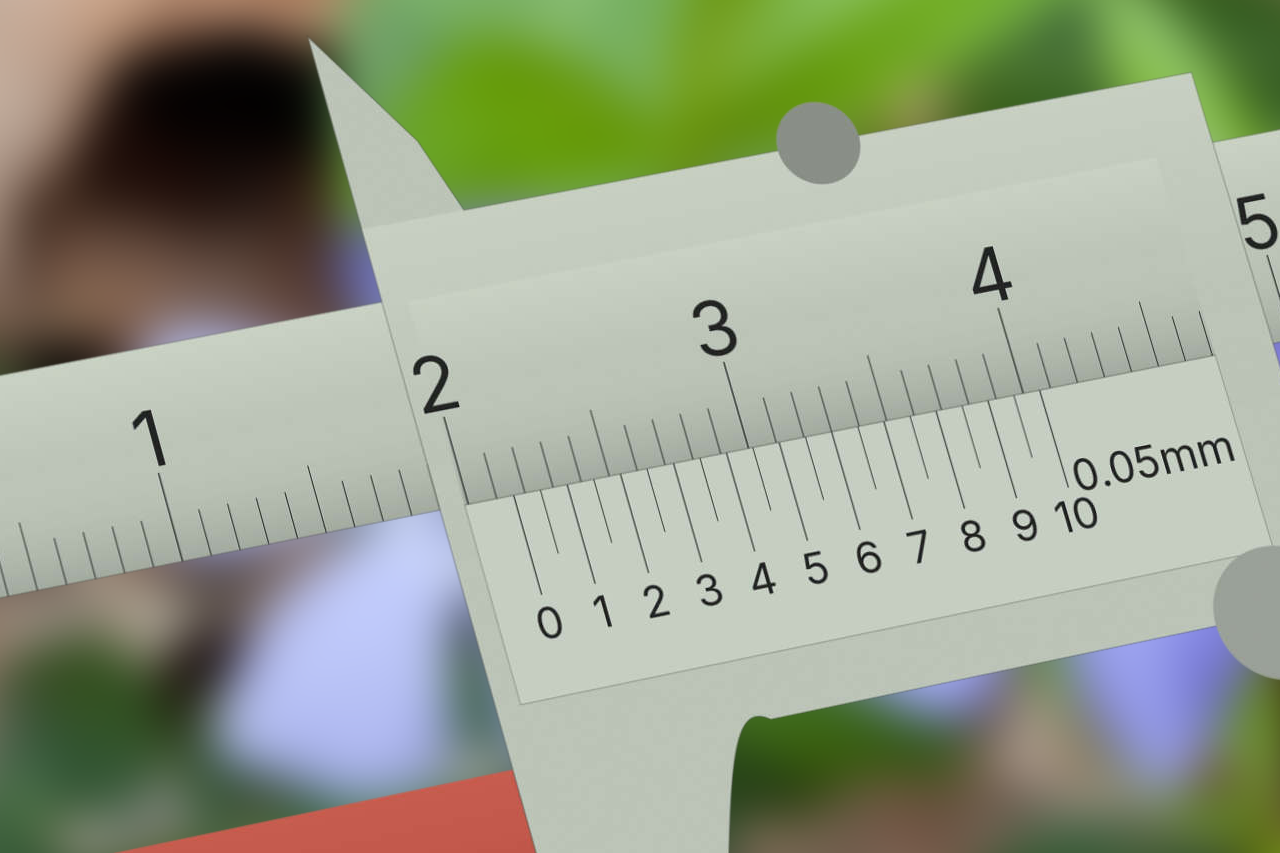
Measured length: 21.60 mm
